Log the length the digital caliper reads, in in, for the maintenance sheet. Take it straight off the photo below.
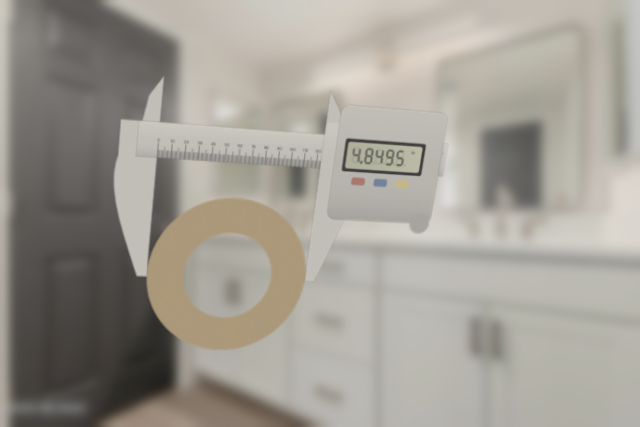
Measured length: 4.8495 in
